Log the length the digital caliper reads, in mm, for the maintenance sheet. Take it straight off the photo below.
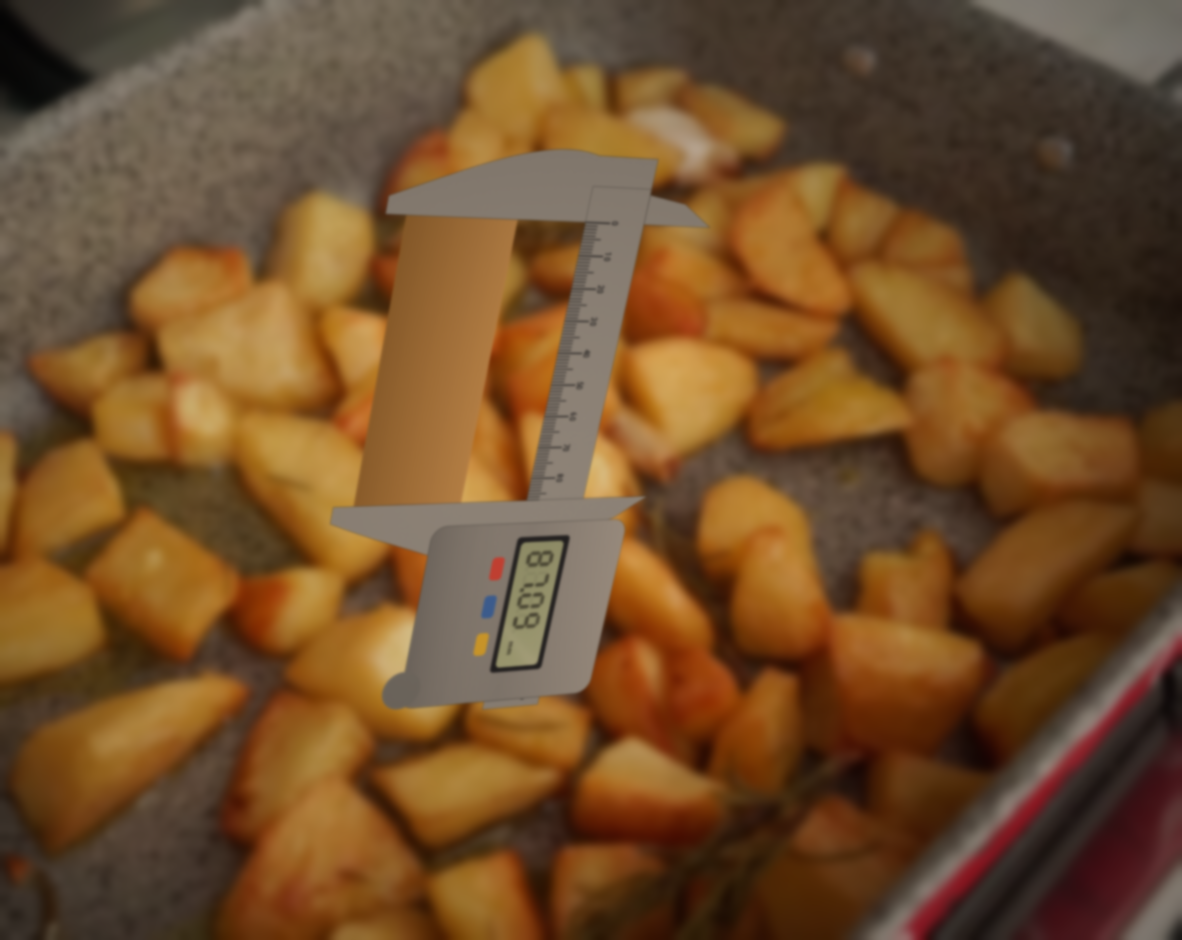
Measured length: 87.09 mm
